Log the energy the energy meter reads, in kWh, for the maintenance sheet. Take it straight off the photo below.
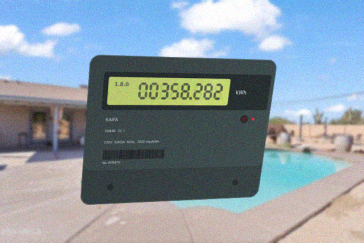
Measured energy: 358.282 kWh
